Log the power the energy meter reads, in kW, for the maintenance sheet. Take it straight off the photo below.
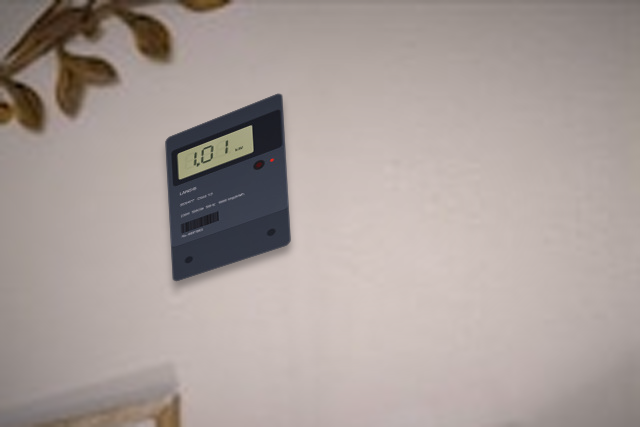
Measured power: 1.01 kW
